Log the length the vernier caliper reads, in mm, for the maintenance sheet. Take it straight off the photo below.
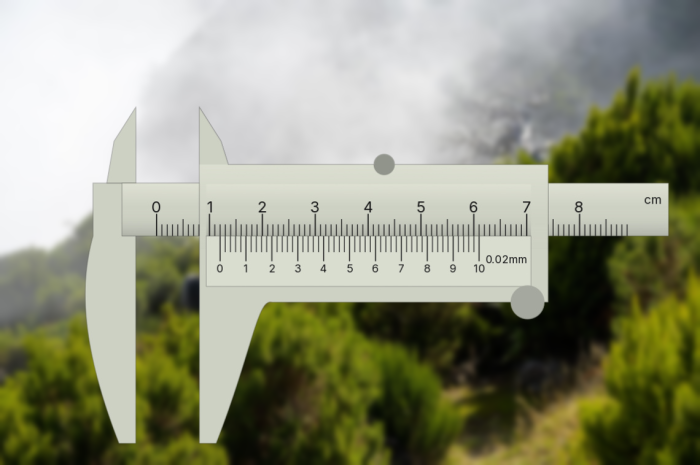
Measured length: 12.0 mm
